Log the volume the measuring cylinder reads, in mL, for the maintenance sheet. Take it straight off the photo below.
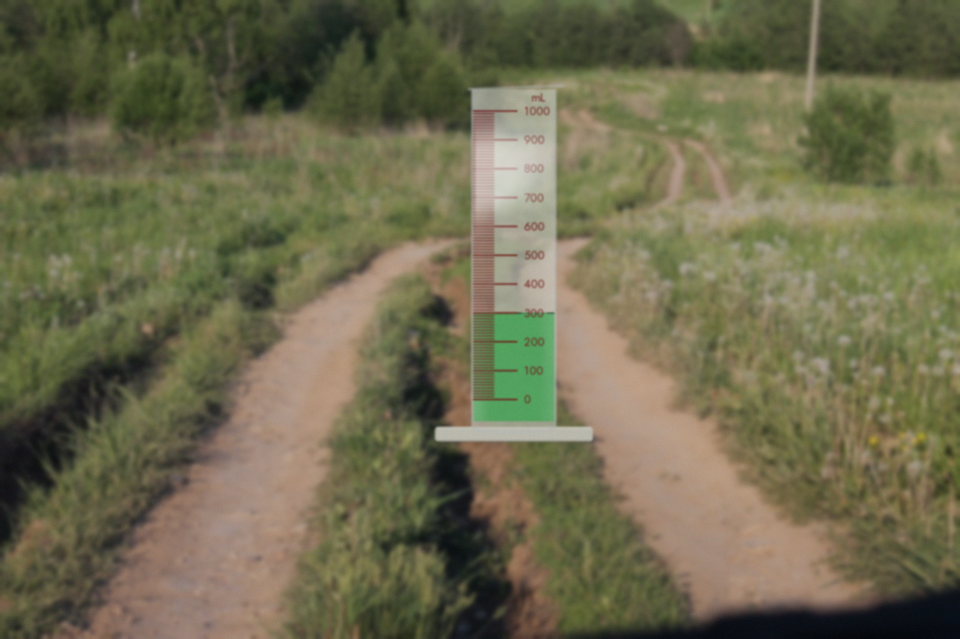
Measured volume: 300 mL
